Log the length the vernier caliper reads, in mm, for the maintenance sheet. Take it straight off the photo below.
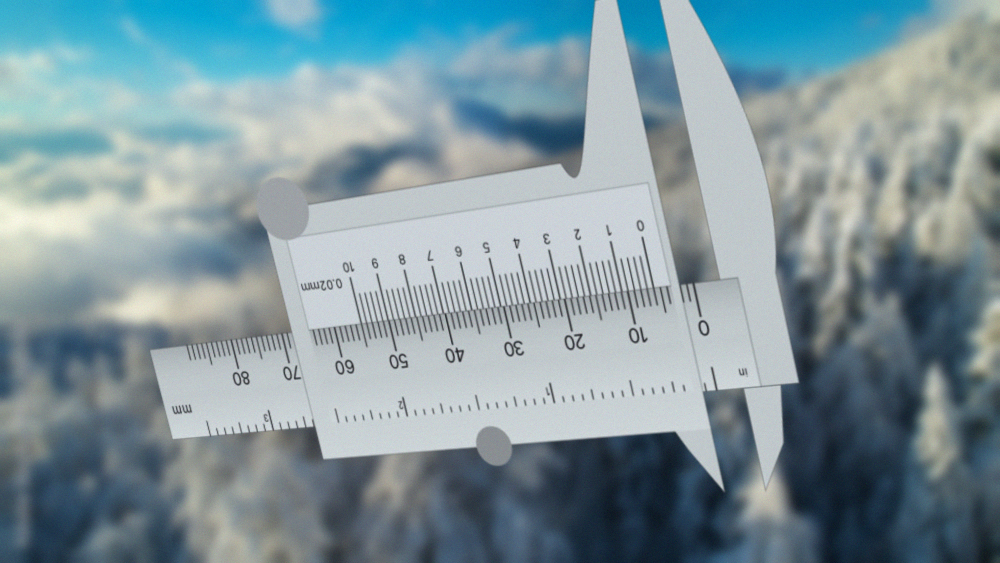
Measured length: 6.0 mm
